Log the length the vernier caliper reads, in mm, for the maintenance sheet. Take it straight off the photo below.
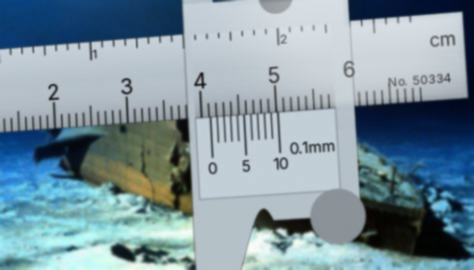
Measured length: 41.2 mm
